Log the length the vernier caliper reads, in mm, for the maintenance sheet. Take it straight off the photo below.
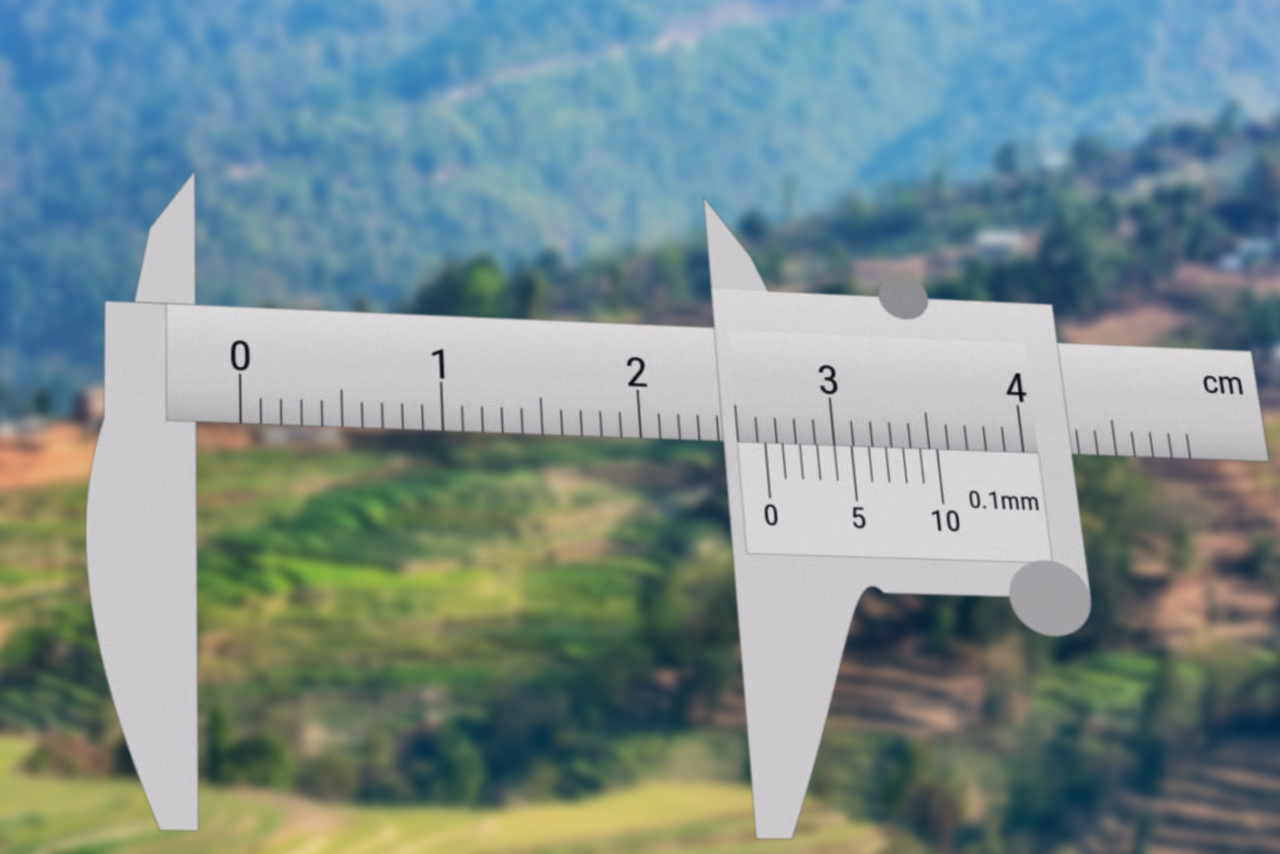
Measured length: 26.4 mm
